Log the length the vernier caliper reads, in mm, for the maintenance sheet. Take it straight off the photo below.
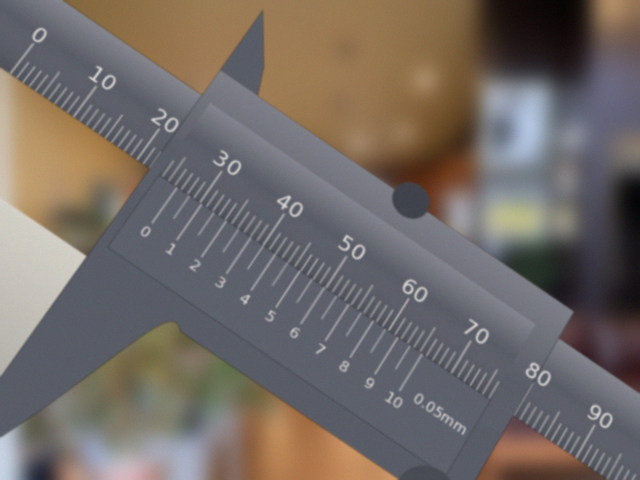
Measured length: 26.4 mm
